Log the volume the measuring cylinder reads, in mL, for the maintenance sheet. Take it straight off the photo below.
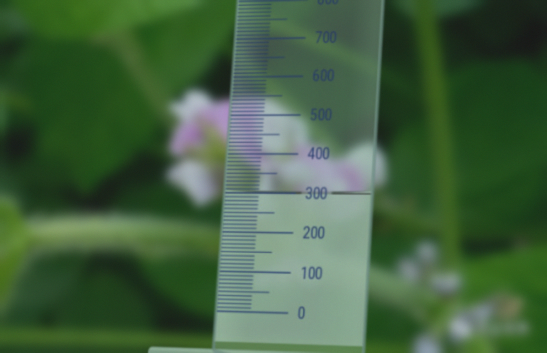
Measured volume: 300 mL
